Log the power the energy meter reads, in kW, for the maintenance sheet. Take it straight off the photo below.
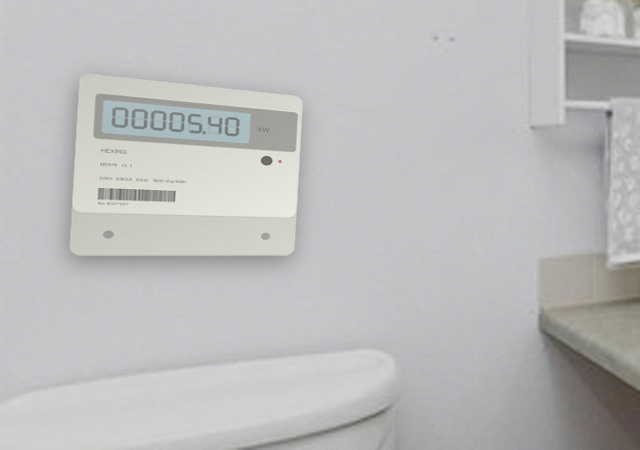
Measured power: 5.40 kW
